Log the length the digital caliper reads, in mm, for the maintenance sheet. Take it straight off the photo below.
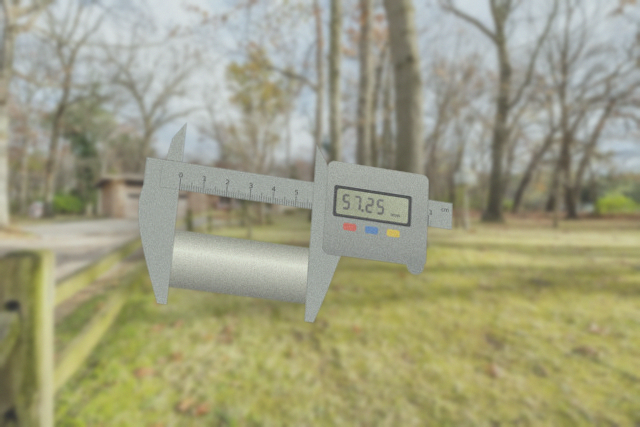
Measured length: 57.25 mm
